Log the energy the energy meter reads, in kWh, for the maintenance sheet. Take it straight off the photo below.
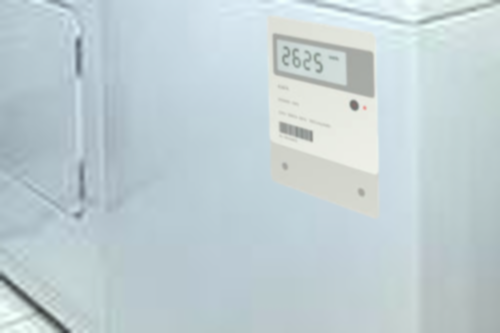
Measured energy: 2625 kWh
